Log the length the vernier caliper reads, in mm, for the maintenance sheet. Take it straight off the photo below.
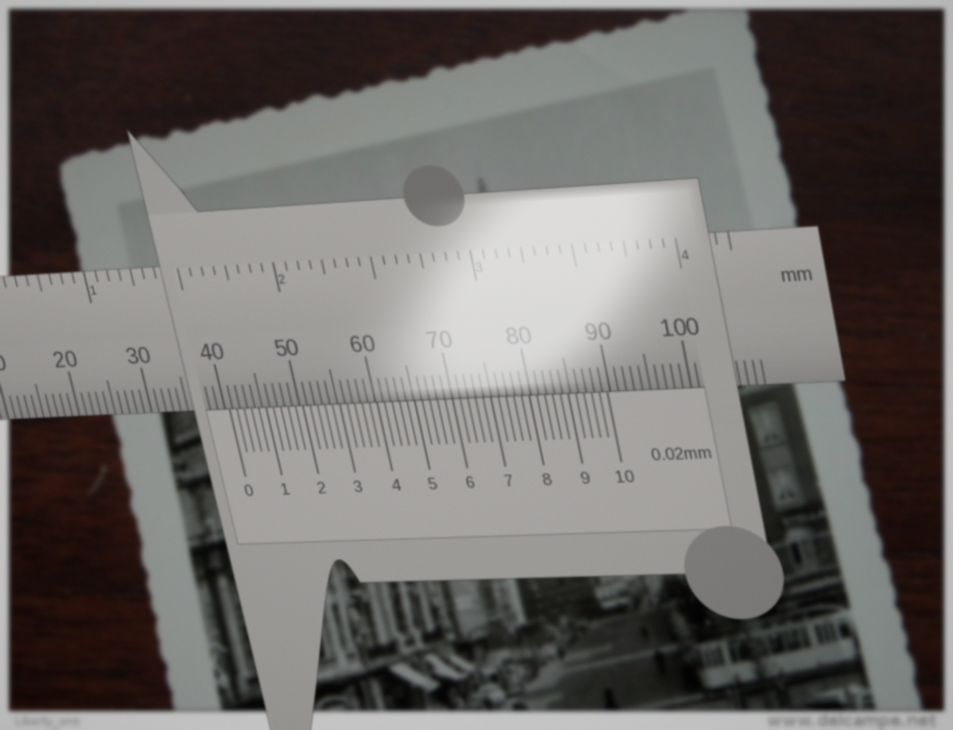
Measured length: 40.6 mm
